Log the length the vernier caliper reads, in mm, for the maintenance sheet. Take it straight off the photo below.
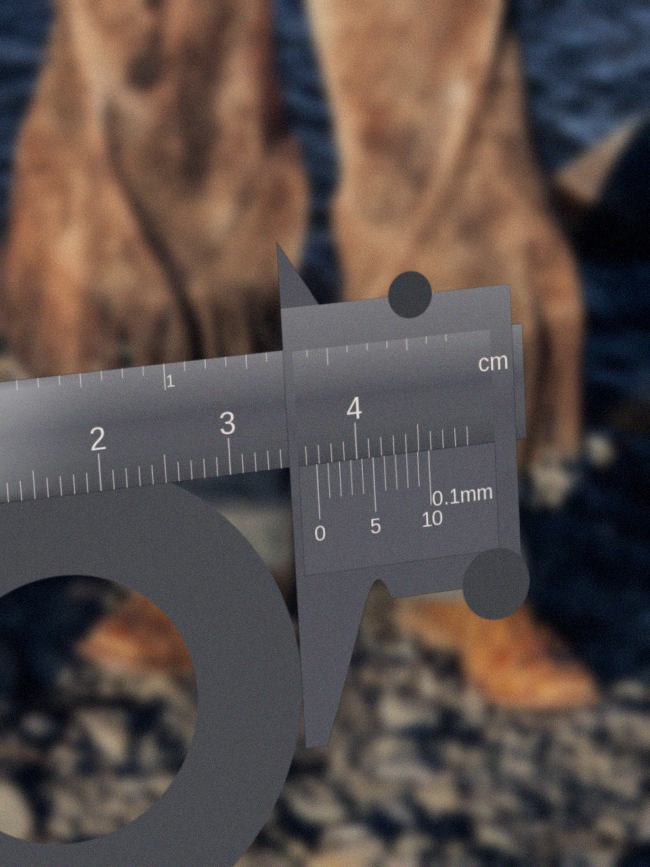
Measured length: 36.8 mm
